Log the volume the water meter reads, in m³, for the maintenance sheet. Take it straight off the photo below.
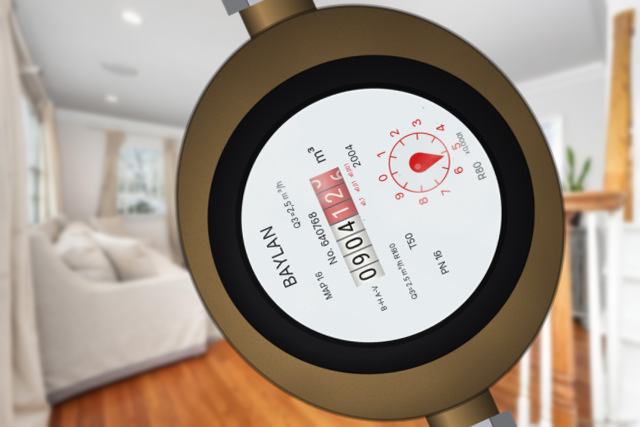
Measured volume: 904.1255 m³
